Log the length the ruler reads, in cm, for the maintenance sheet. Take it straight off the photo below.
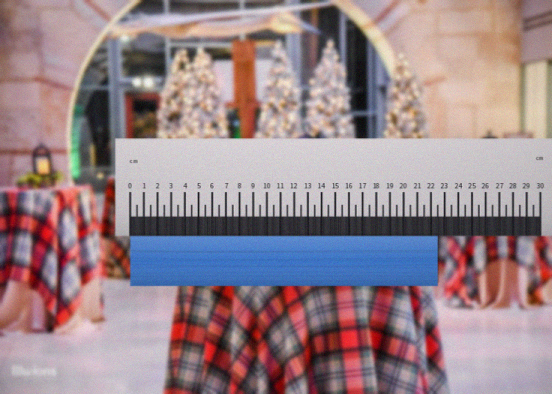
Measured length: 22.5 cm
